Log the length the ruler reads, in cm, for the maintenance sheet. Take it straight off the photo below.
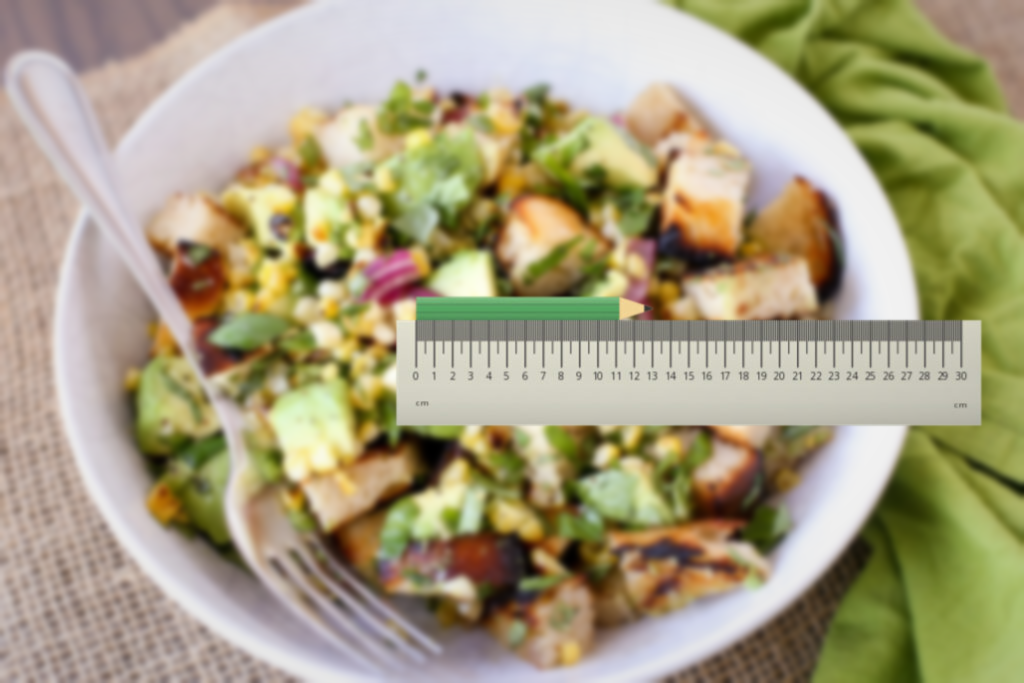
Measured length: 13 cm
